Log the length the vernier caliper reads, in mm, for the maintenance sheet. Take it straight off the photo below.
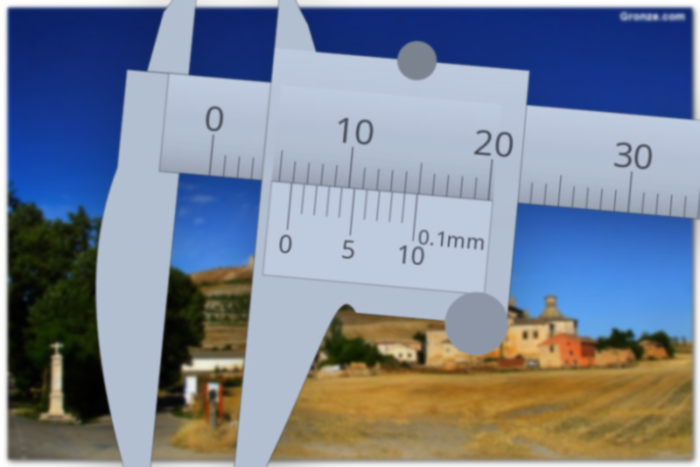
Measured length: 5.9 mm
